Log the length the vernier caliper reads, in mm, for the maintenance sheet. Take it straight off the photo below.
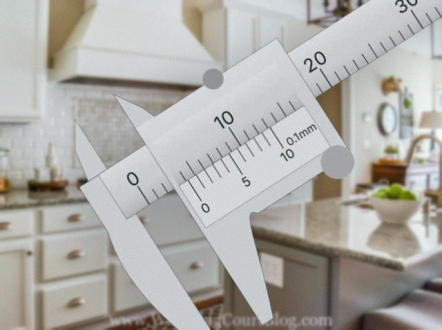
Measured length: 4.2 mm
